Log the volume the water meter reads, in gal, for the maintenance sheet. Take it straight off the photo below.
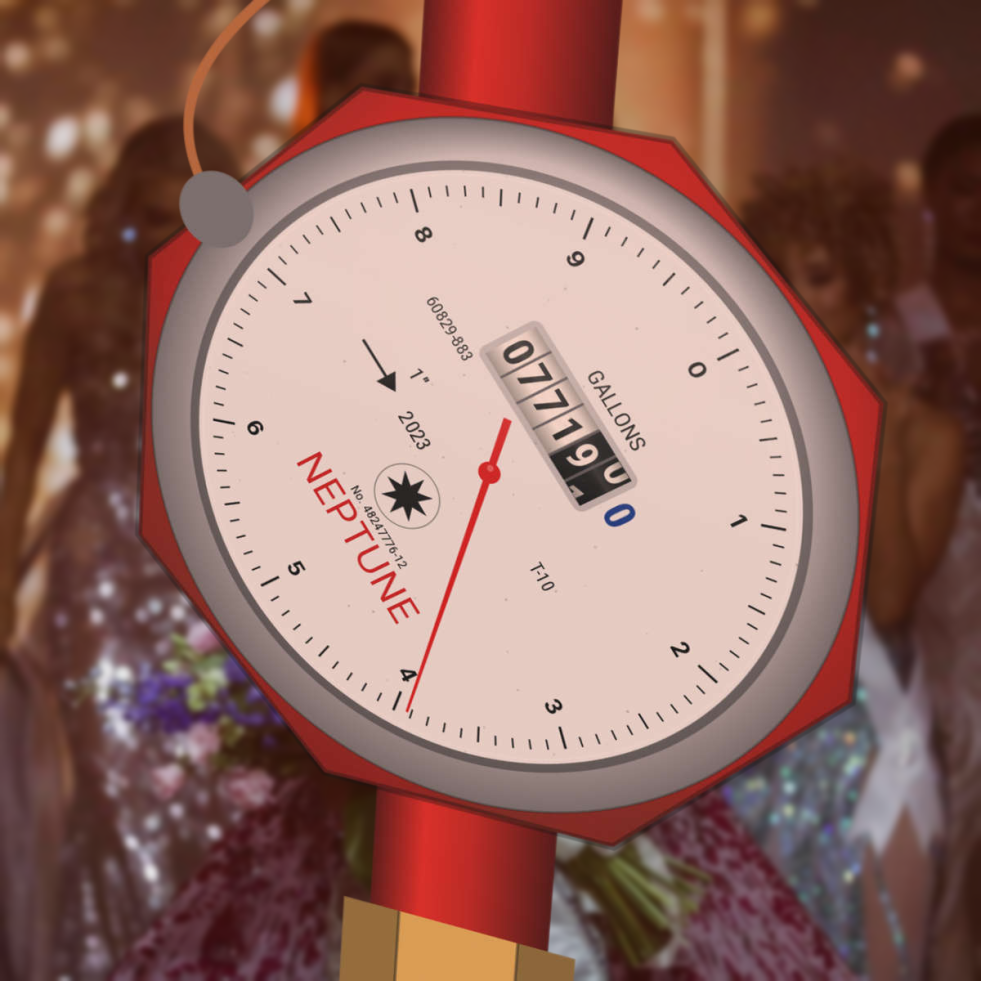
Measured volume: 771903.9 gal
